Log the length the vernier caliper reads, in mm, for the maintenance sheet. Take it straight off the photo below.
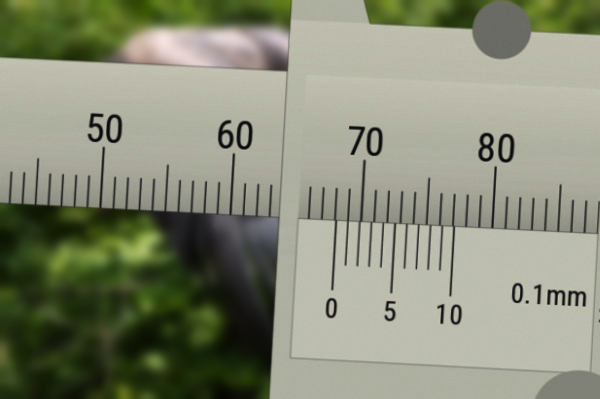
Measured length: 68.1 mm
